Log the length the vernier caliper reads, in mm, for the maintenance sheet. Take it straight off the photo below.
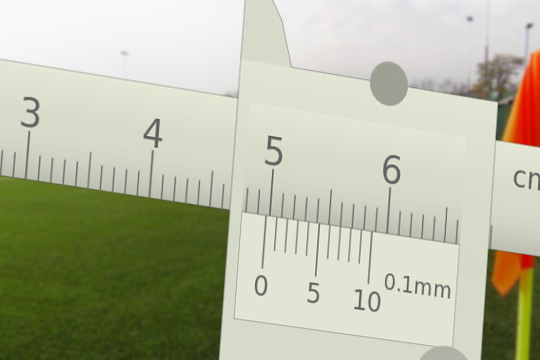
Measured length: 49.7 mm
